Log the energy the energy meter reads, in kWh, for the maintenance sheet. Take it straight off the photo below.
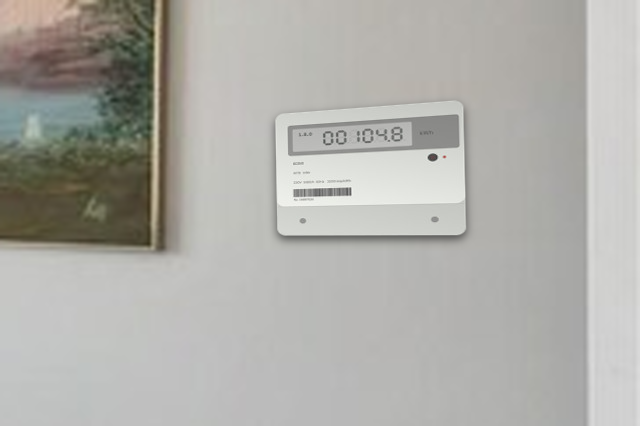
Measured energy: 104.8 kWh
